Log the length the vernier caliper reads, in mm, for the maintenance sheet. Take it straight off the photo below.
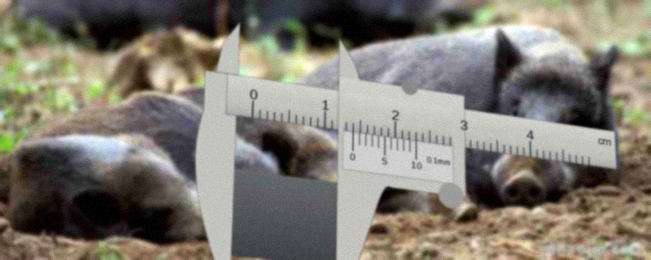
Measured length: 14.0 mm
